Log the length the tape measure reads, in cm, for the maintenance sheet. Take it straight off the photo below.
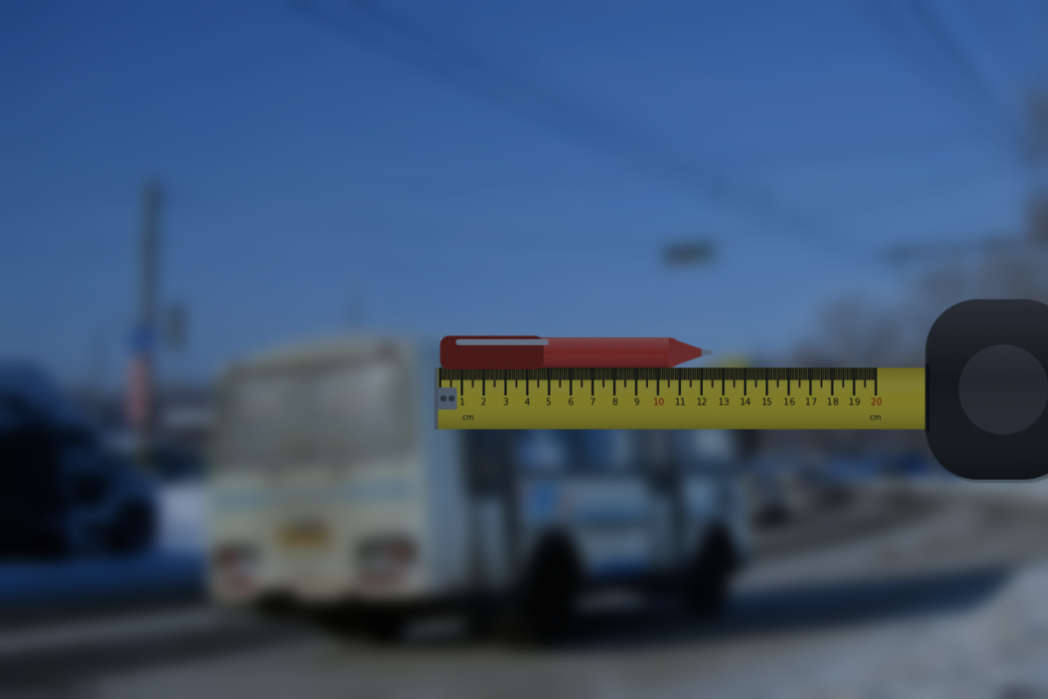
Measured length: 12.5 cm
